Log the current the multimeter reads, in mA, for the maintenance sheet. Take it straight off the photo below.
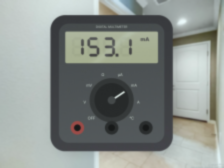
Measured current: 153.1 mA
